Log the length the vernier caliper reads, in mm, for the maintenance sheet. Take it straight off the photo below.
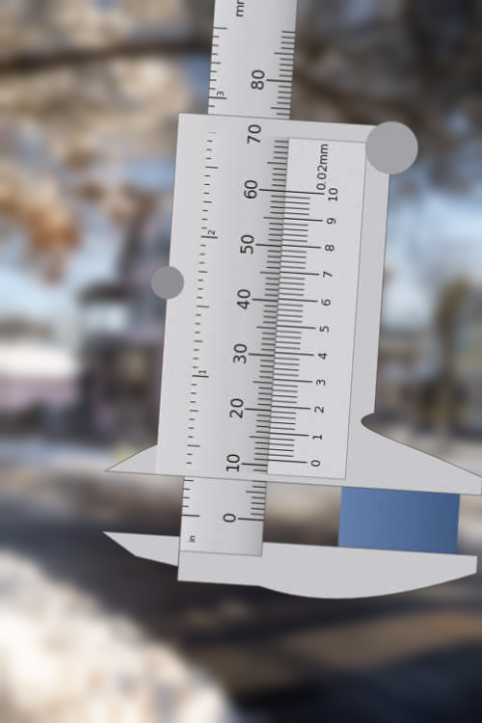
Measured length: 11.0 mm
